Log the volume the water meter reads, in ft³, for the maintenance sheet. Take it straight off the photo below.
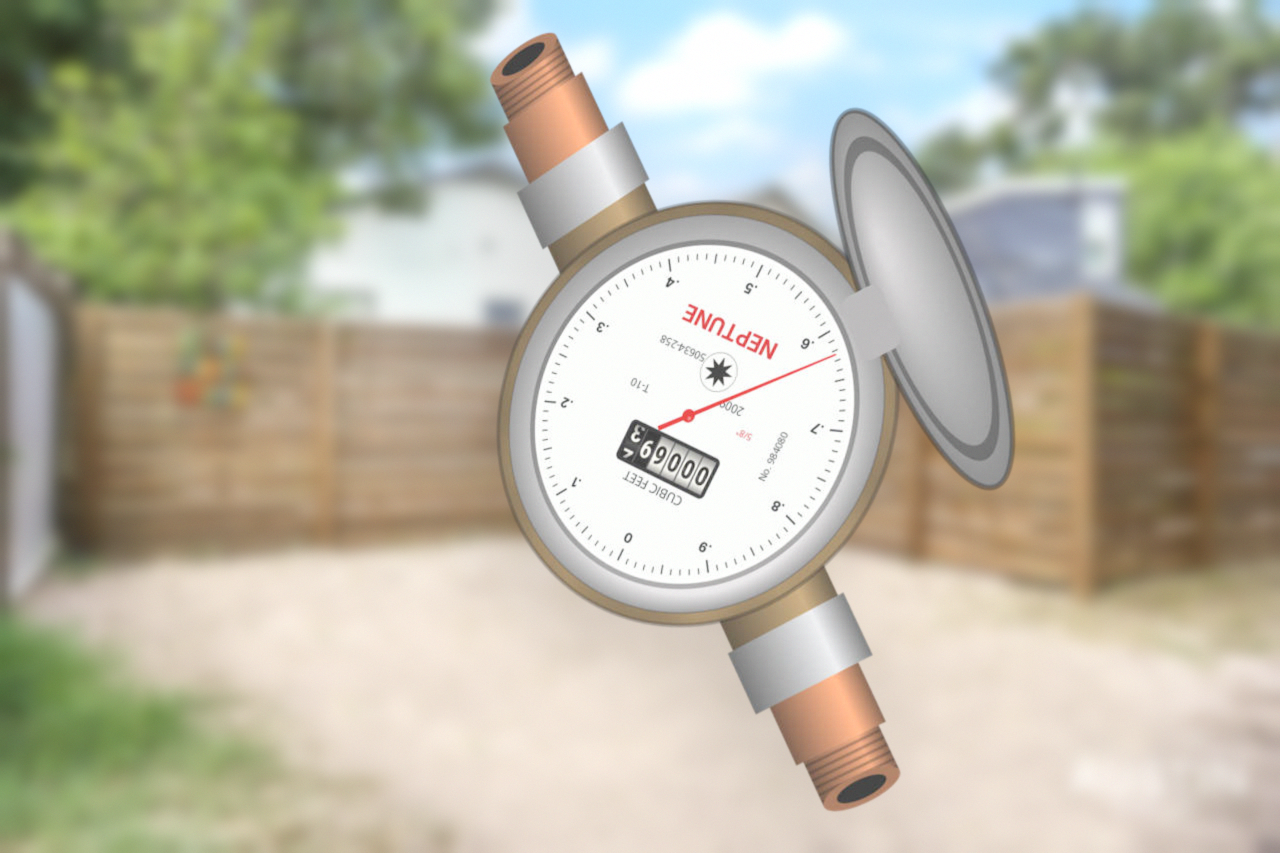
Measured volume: 692.62 ft³
